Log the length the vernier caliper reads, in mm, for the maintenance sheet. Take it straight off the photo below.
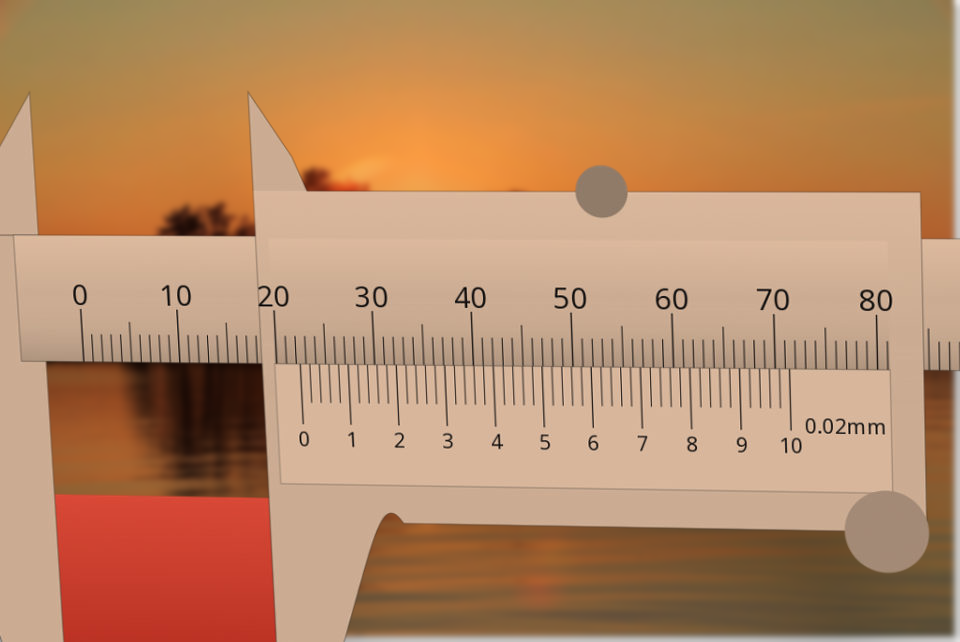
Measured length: 22.4 mm
